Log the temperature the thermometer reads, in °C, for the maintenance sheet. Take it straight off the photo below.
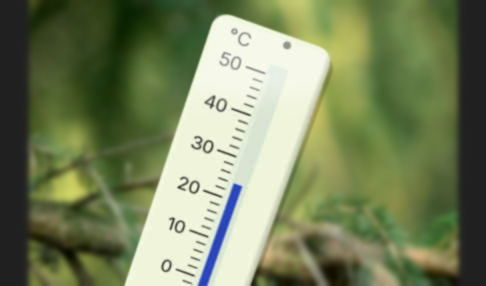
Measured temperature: 24 °C
